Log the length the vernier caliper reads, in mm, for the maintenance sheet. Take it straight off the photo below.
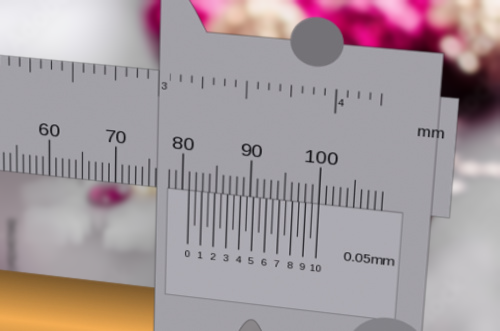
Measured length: 81.0 mm
